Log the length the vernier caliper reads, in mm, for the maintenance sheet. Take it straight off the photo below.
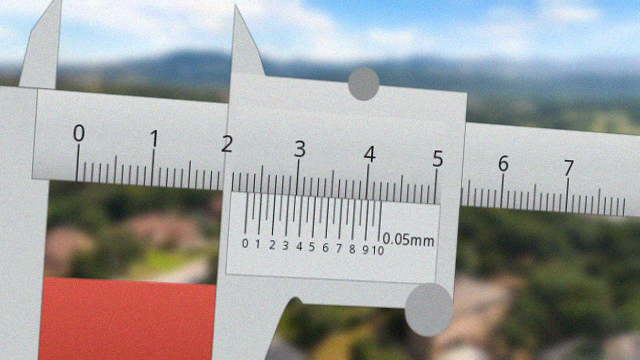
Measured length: 23.2 mm
